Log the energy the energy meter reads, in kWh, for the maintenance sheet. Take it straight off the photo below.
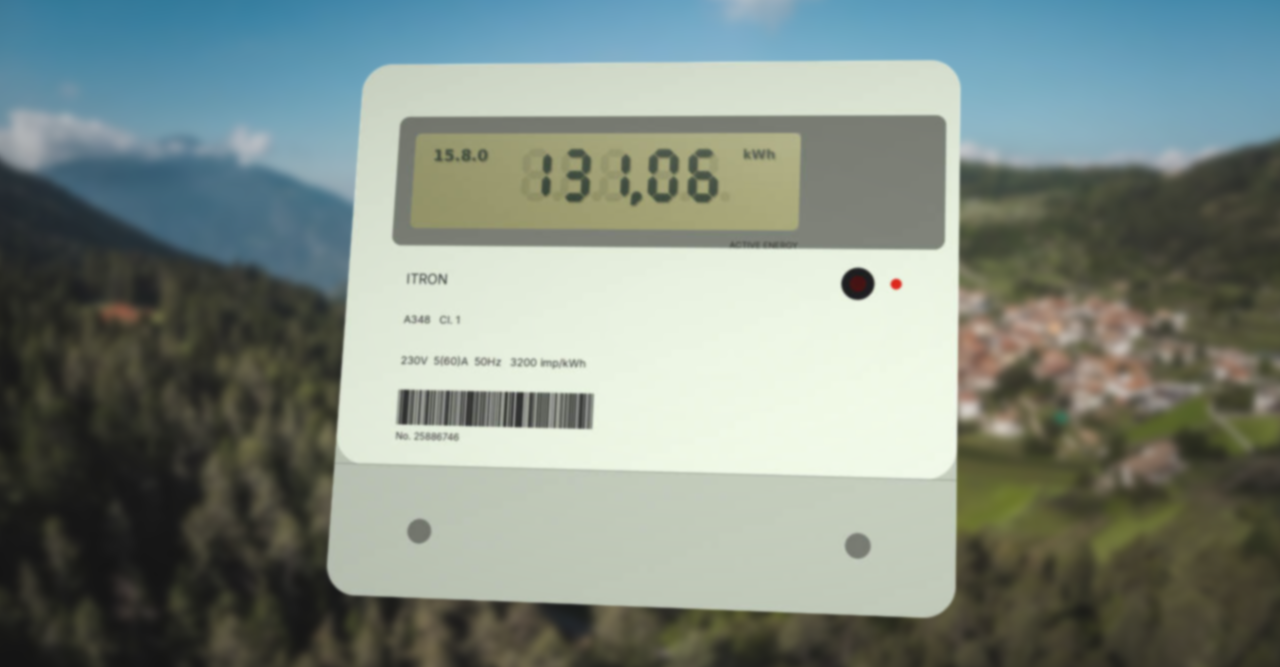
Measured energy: 131.06 kWh
